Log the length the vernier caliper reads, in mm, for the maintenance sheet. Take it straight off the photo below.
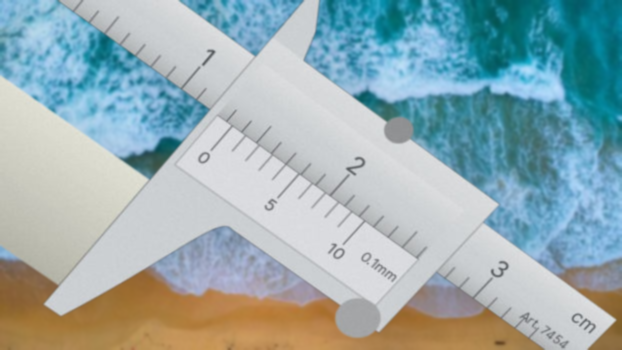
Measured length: 13.4 mm
